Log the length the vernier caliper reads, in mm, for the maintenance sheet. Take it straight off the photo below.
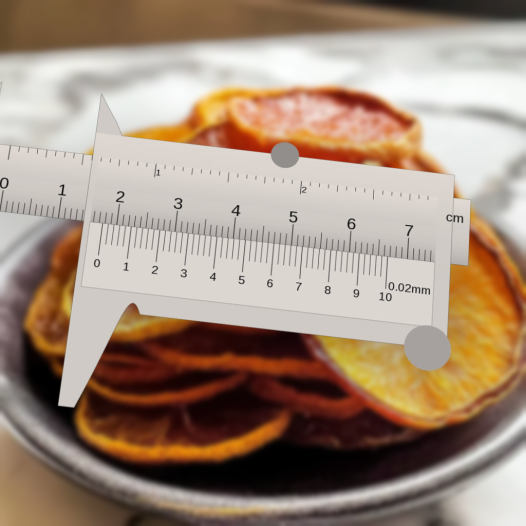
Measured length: 17.6 mm
